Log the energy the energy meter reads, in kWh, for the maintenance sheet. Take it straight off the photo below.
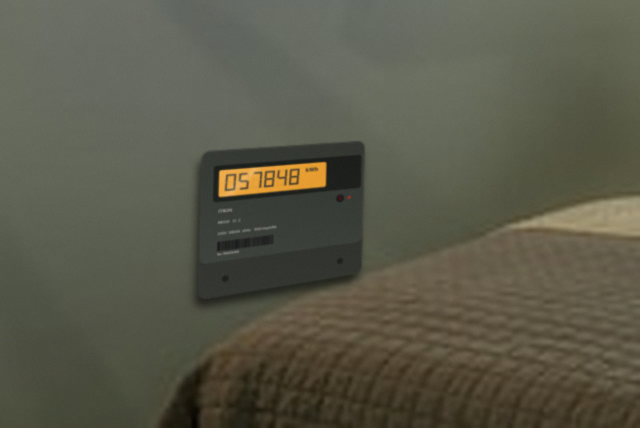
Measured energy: 57848 kWh
